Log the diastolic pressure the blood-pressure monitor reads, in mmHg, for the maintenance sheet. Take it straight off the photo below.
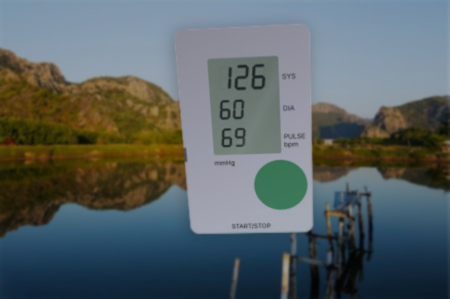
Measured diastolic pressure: 60 mmHg
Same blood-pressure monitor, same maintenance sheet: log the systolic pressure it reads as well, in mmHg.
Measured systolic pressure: 126 mmHg
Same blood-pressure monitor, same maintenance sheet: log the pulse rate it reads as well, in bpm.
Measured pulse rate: 69 bpm
